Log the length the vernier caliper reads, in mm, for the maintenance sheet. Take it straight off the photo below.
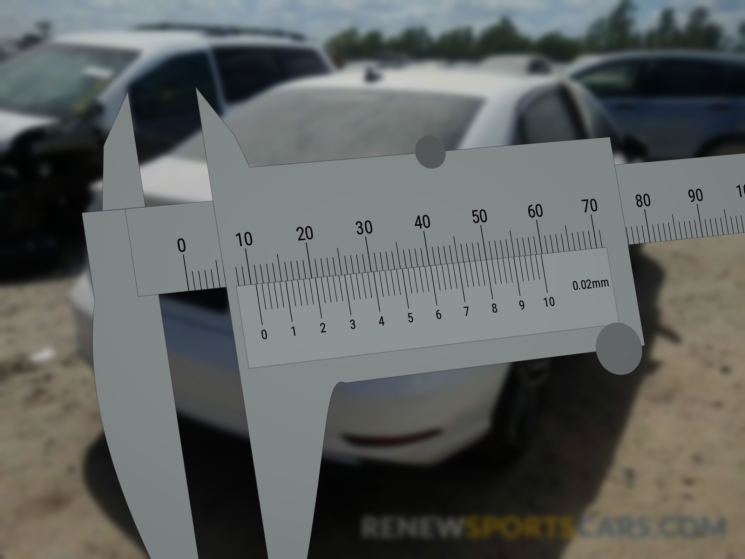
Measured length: 10.8 mm
